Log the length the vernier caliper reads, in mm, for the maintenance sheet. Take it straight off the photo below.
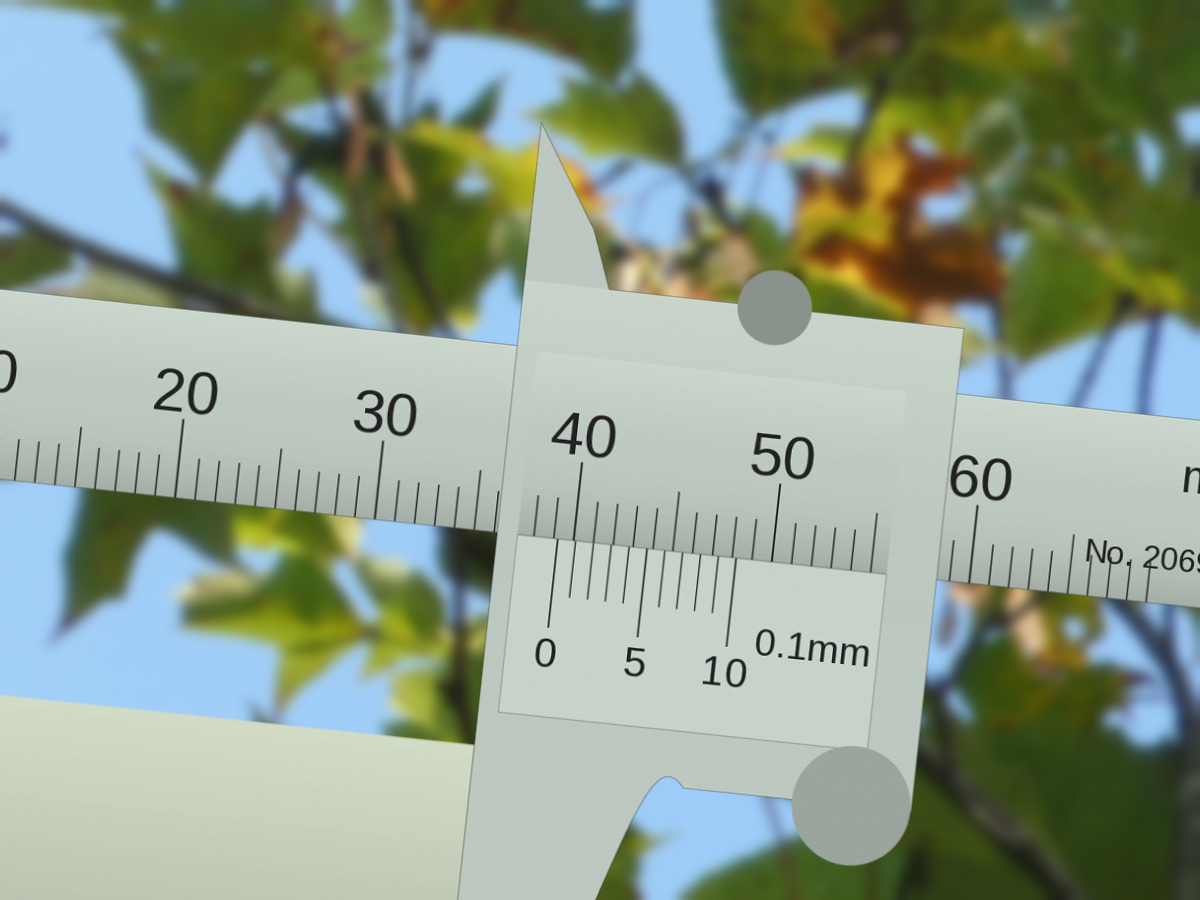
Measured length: 39.2 mm
